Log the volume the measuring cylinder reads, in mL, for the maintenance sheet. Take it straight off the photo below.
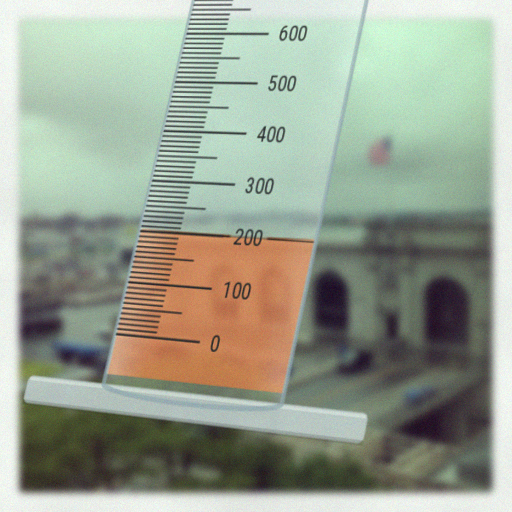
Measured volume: 200 mL
